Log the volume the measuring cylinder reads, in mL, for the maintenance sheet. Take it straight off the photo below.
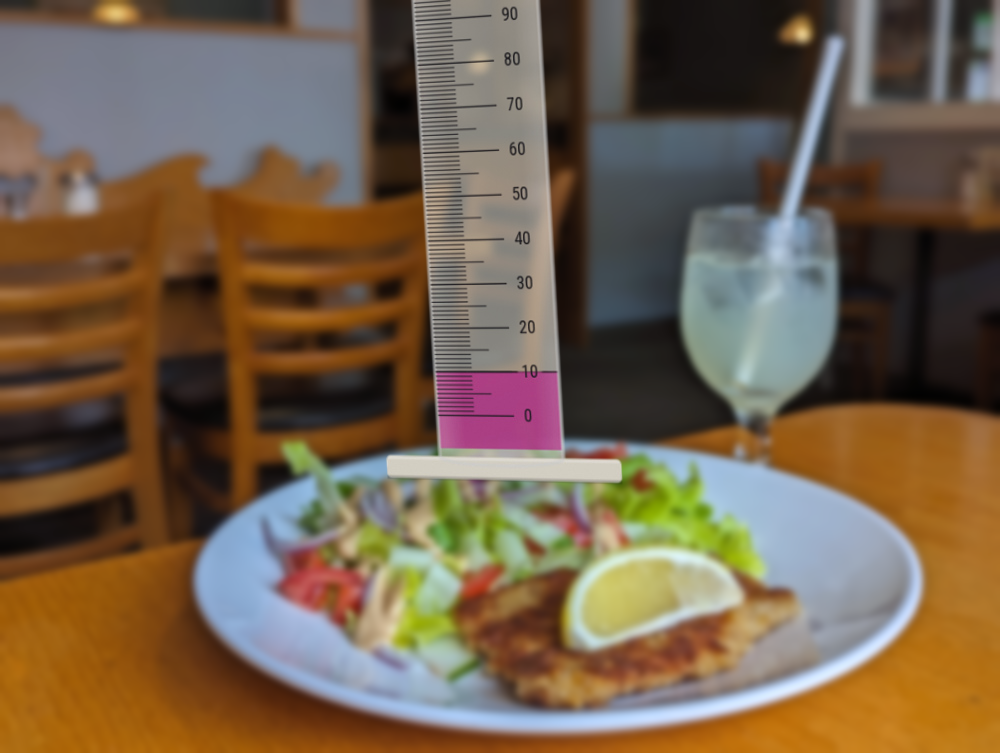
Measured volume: 10 mL
